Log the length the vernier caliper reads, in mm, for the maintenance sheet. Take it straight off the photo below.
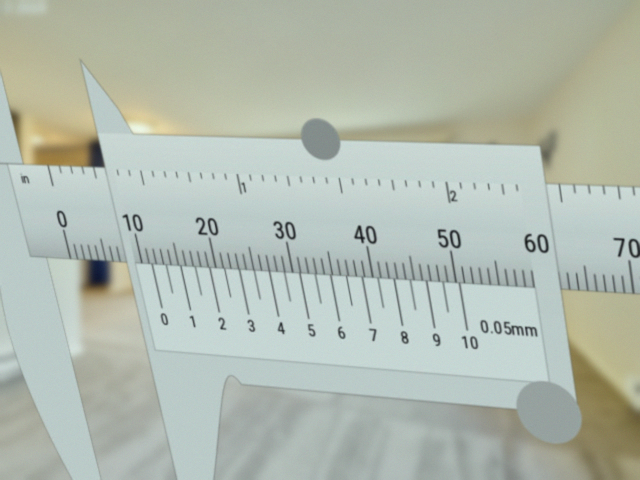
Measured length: 11.4 mm
